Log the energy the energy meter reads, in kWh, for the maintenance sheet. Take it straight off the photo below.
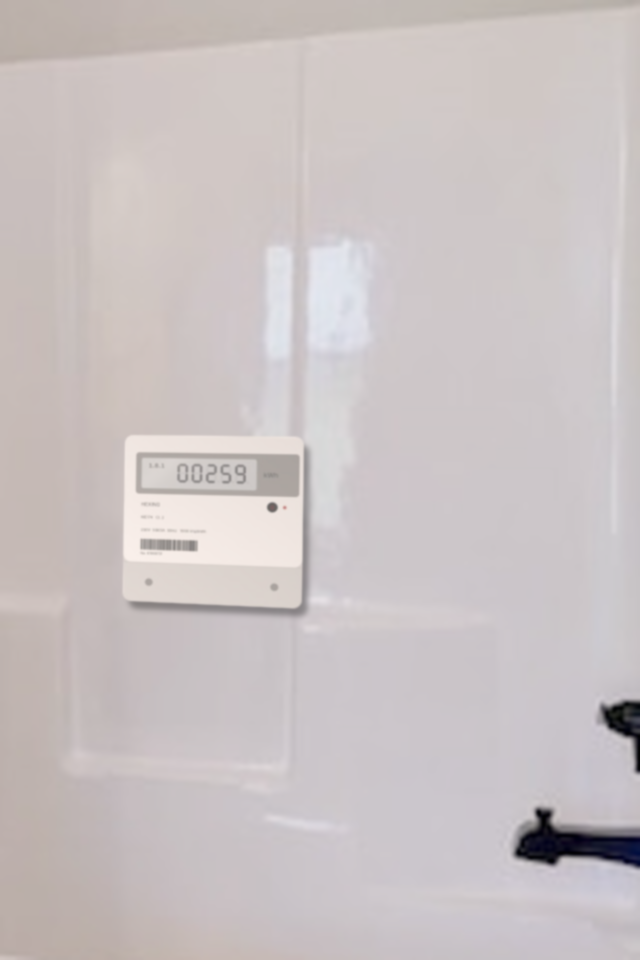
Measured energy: 259 kWh
